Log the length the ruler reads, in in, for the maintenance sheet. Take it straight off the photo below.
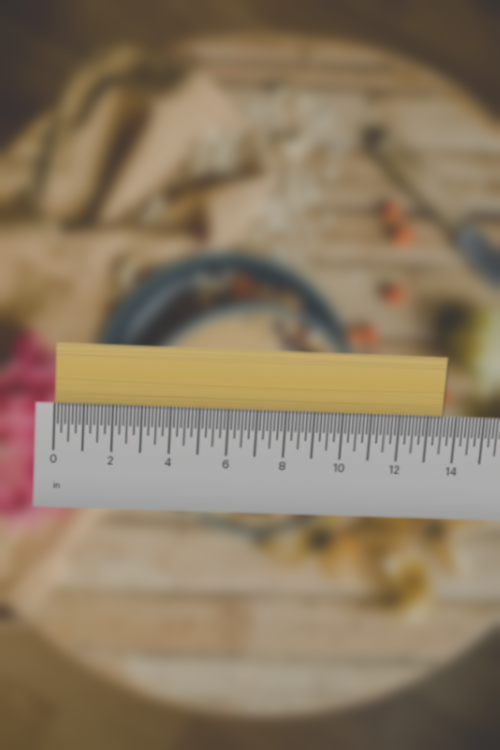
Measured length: 13.5 in
